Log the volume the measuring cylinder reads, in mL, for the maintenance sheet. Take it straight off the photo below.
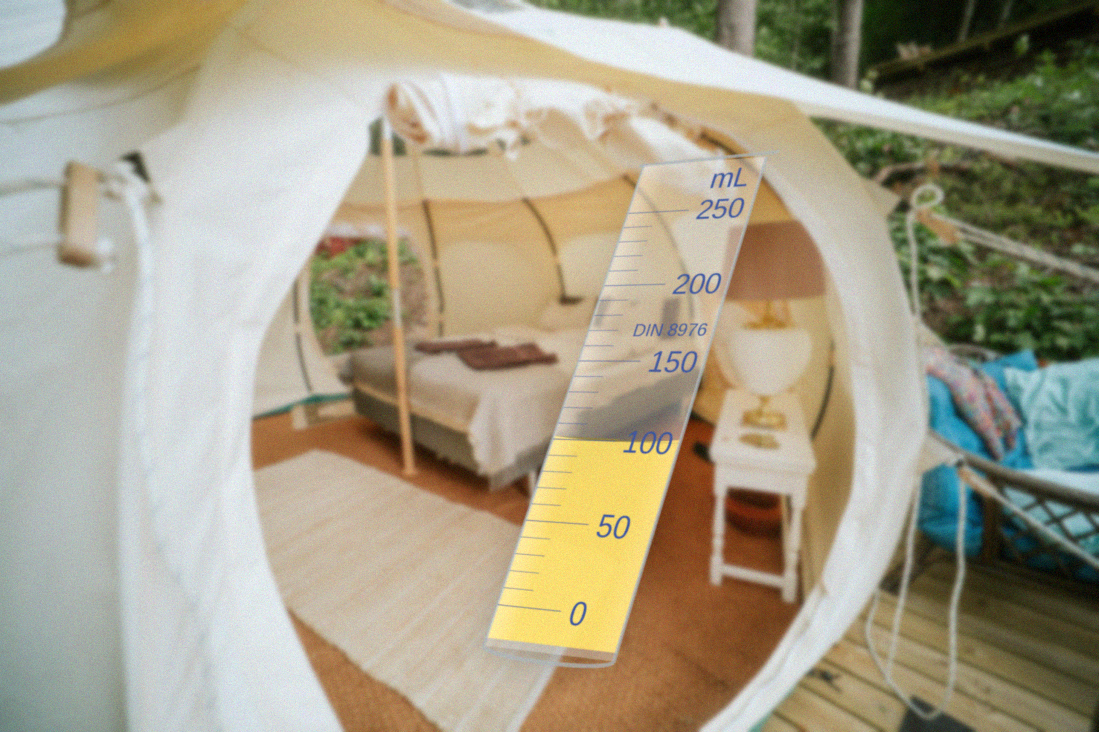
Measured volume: 100 mL
